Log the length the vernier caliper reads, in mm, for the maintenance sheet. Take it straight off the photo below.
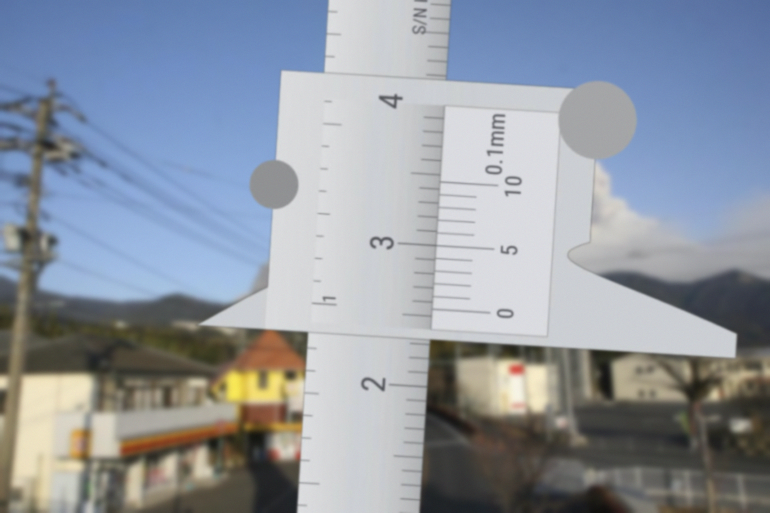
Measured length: 25.5 mm
